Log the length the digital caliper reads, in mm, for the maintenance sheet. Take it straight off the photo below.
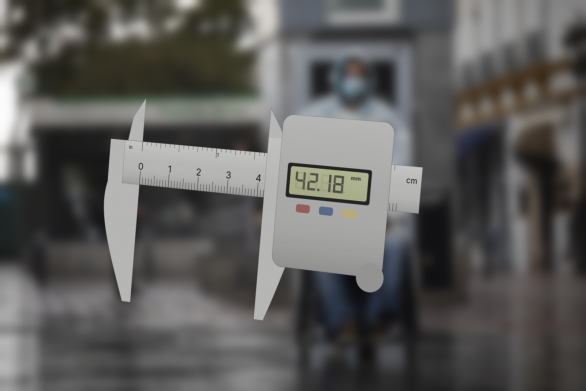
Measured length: 42.18 mm
